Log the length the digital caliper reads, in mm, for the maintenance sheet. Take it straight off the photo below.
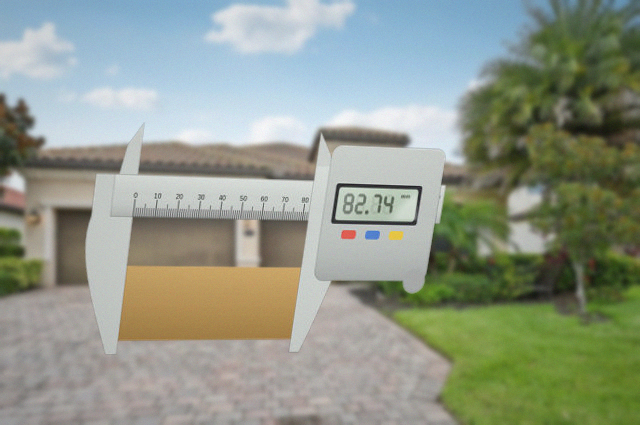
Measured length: 82.74 mm
